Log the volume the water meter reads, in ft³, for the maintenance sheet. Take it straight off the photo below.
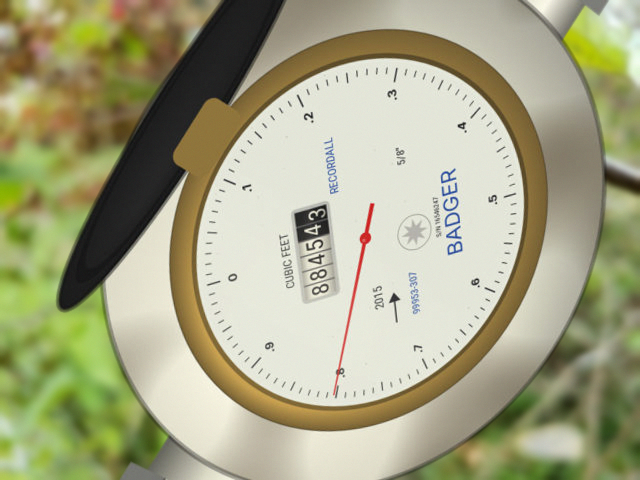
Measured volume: 884542.80 ft³
